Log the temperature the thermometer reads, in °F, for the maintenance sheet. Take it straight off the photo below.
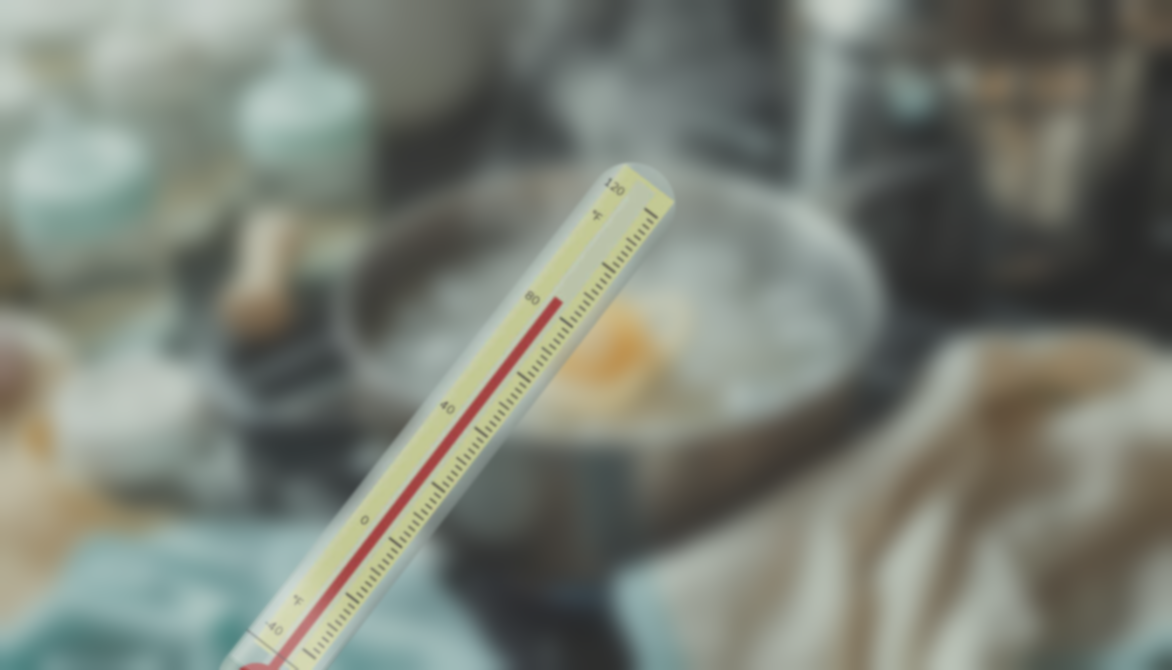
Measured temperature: 84 °F
